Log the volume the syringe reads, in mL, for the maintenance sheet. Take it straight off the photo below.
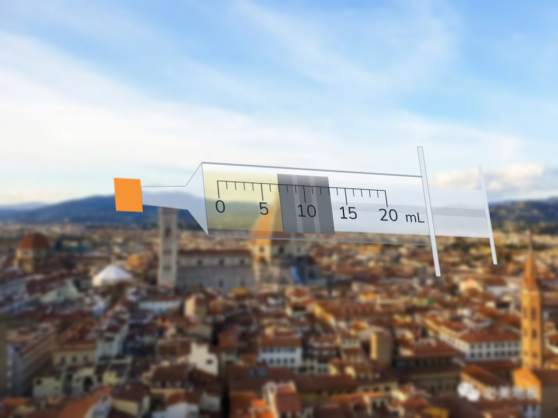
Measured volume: 7 mL
